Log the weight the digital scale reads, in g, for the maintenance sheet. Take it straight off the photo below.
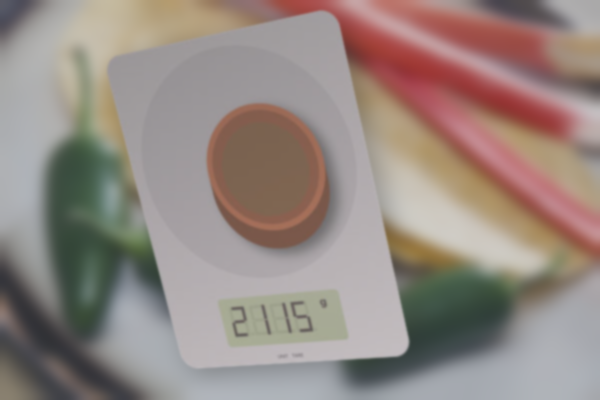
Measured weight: 2115 g
